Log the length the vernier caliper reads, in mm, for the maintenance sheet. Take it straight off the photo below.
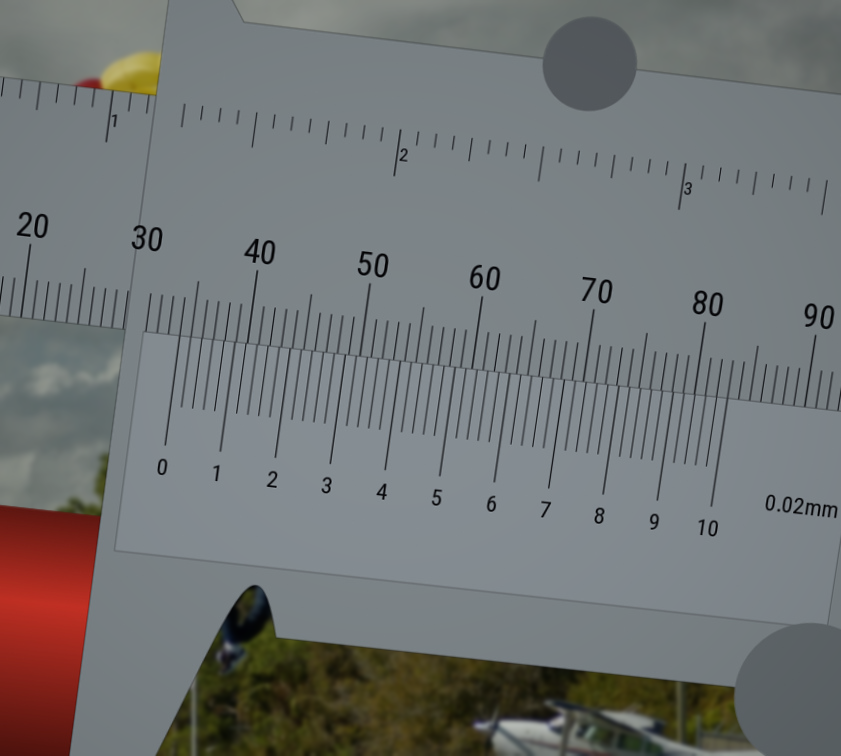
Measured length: 34.0 mm
